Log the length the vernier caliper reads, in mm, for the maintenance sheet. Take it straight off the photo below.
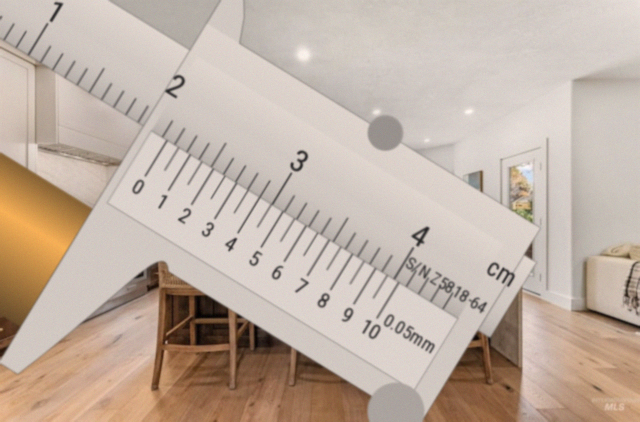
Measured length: 21.4 mm
